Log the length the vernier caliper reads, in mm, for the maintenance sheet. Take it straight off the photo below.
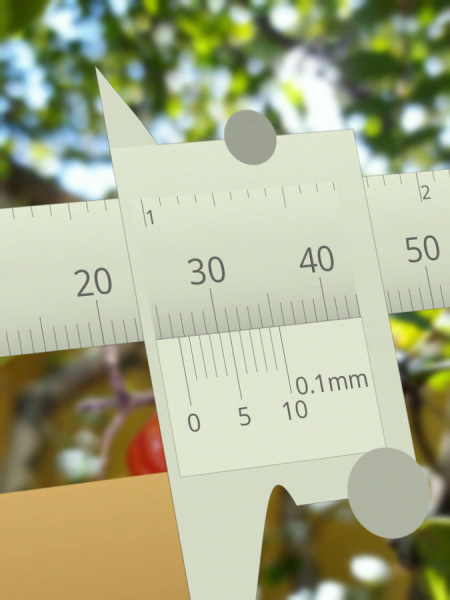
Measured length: 26.5 mm
